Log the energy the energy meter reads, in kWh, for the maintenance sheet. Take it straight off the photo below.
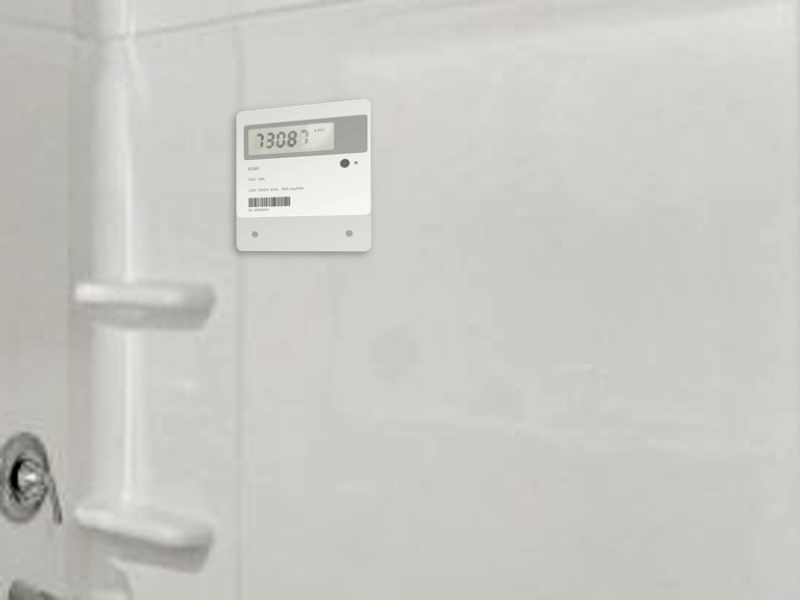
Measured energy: 73087 kWh
